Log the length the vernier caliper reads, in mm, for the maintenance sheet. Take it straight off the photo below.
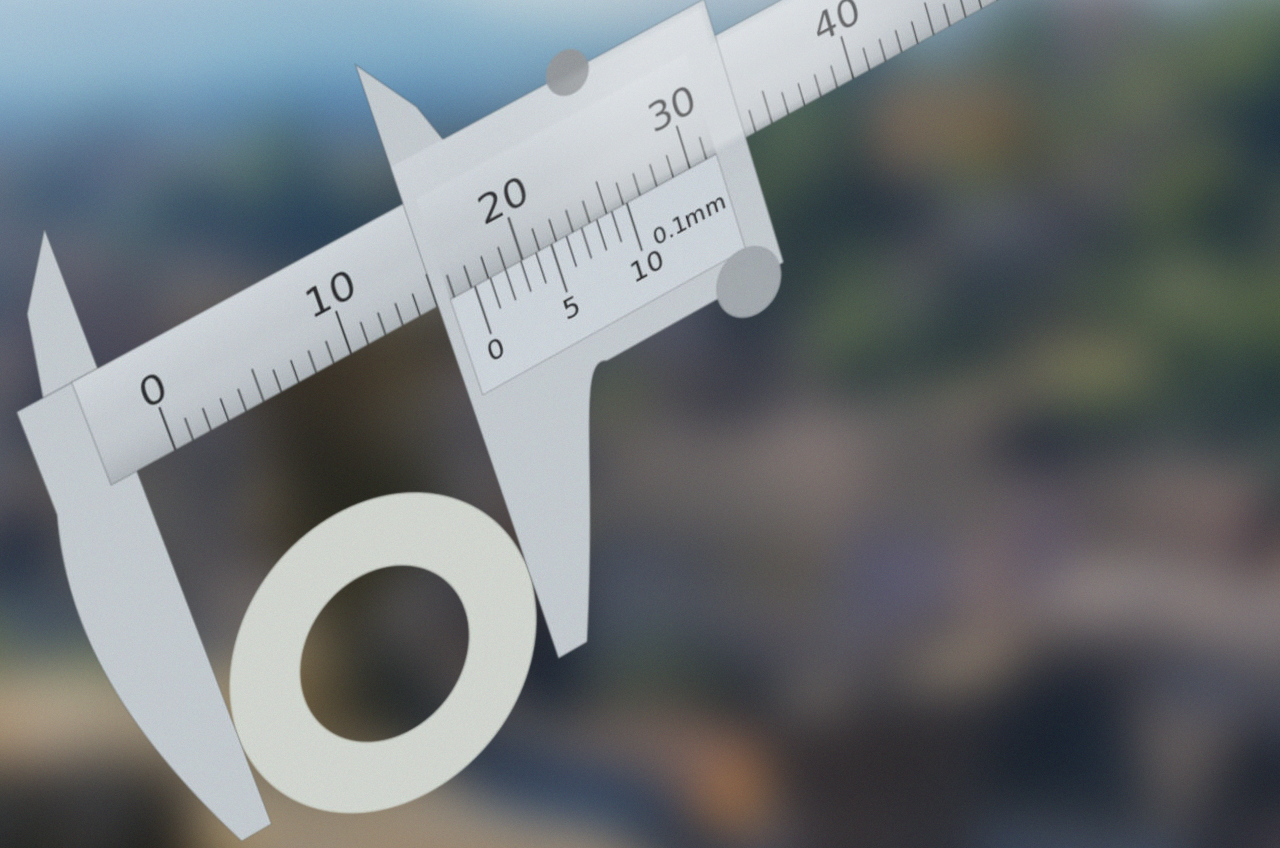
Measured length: 17.2 mm
